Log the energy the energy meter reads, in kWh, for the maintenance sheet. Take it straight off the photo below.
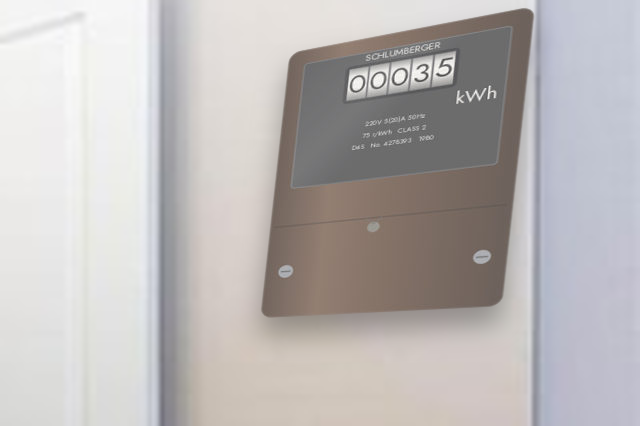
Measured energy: 35 kWh
